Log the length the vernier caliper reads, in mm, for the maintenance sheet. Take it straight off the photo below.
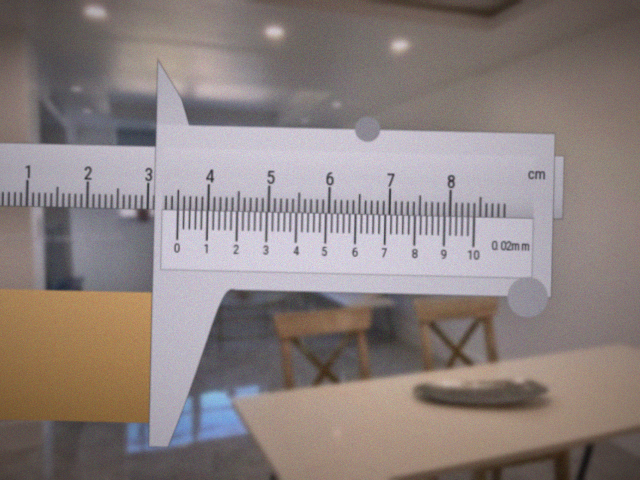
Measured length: 35.0 mm
